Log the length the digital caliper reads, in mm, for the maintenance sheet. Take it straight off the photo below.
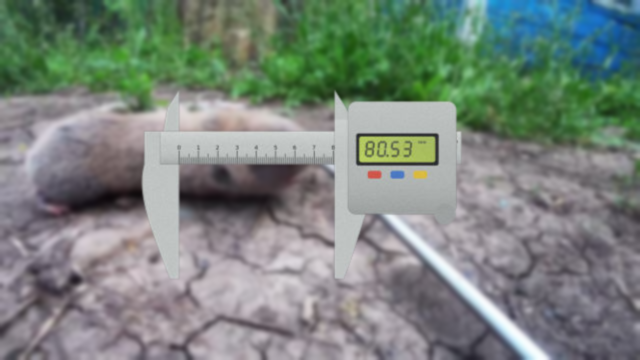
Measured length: 80.53 mm
